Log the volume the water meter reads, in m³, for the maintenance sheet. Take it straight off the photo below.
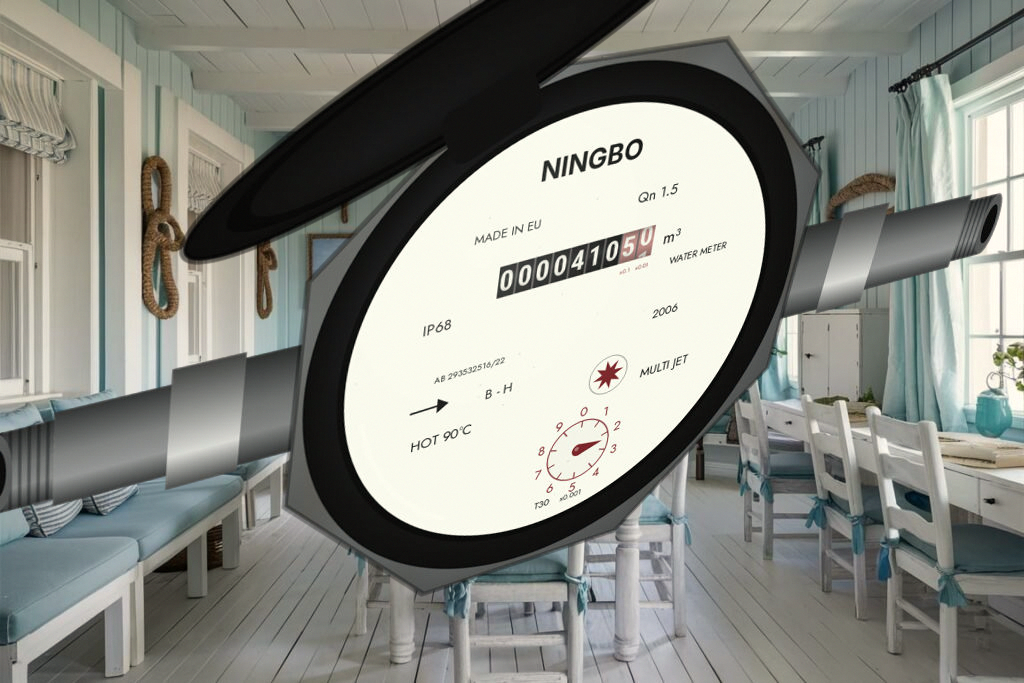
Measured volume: 410.502 m³
